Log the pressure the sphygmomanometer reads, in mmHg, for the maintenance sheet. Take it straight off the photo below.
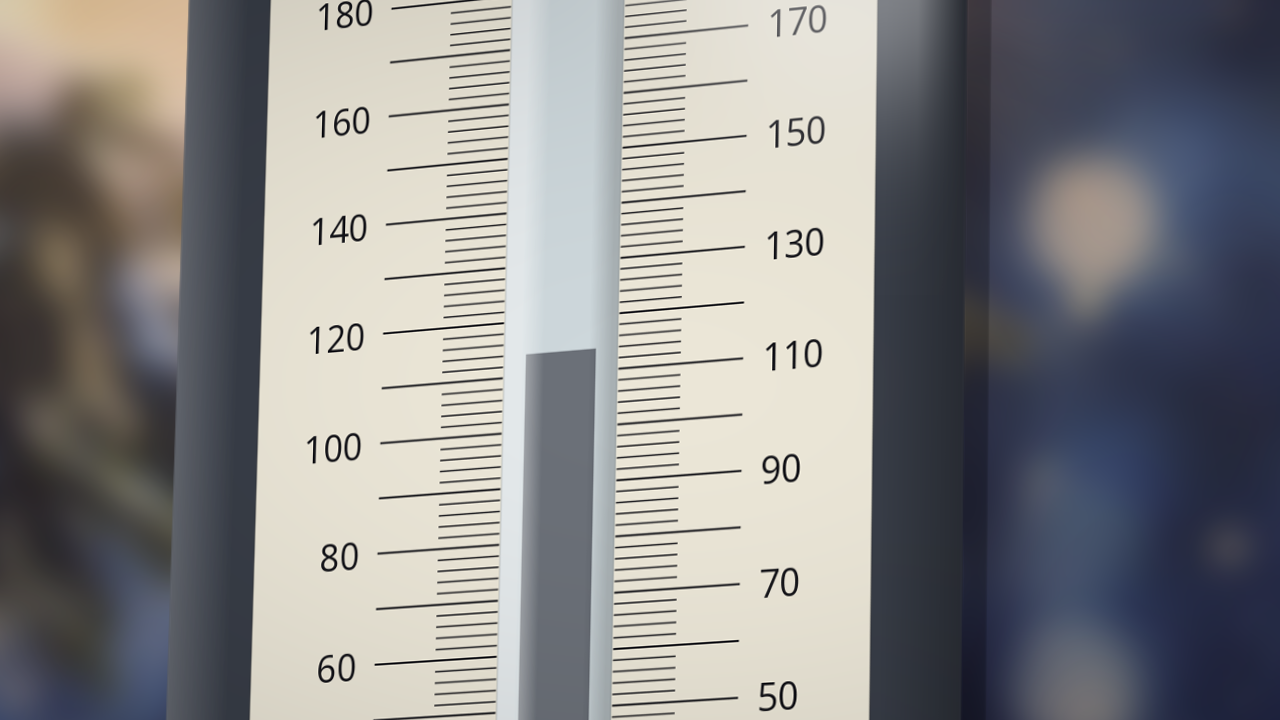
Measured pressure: 114 mmHg
